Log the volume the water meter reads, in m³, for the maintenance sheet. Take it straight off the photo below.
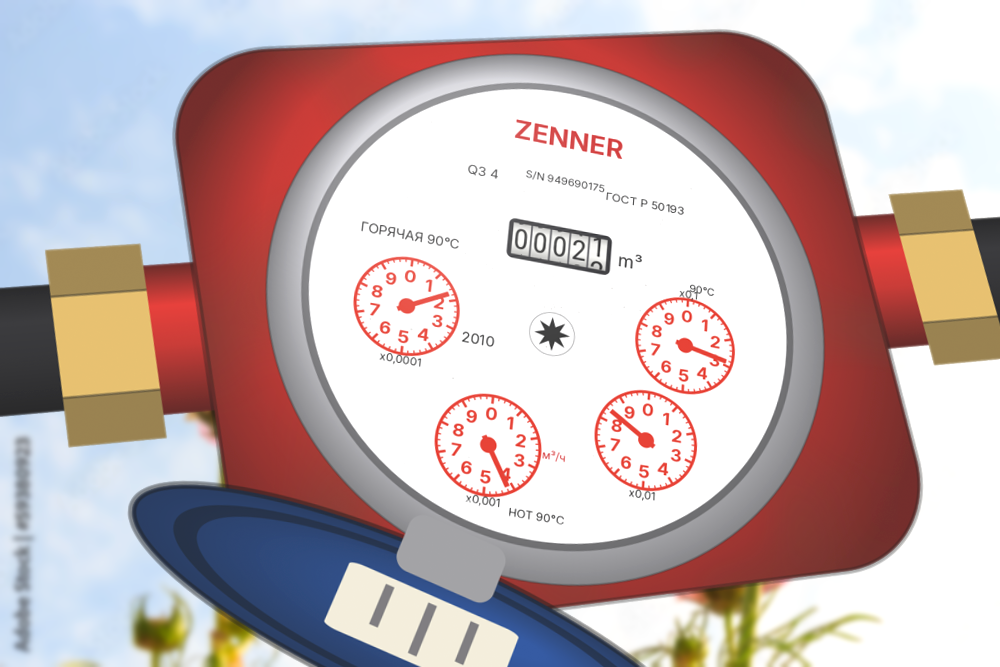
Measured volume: 21.2841 m³
